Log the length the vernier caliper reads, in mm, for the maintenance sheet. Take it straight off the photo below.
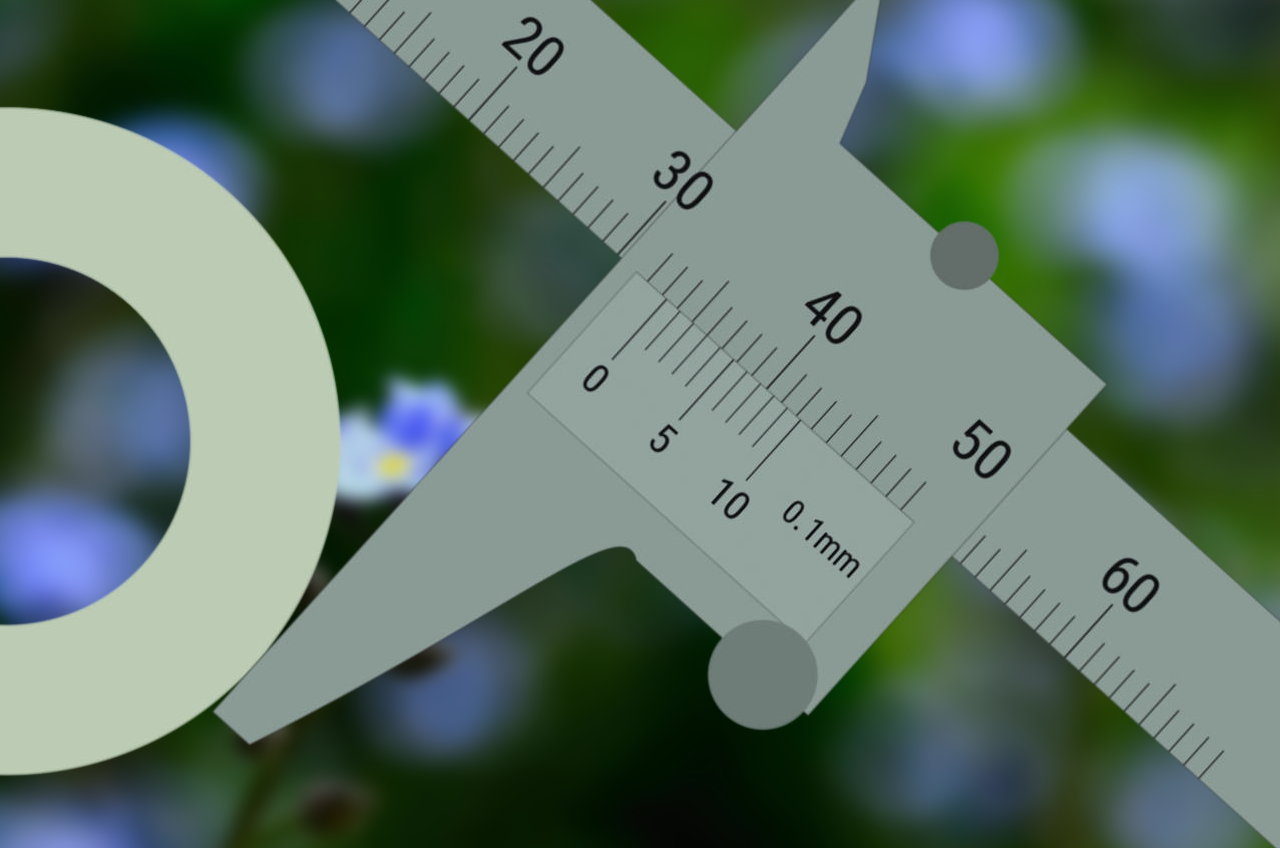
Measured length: 33.3 mm
